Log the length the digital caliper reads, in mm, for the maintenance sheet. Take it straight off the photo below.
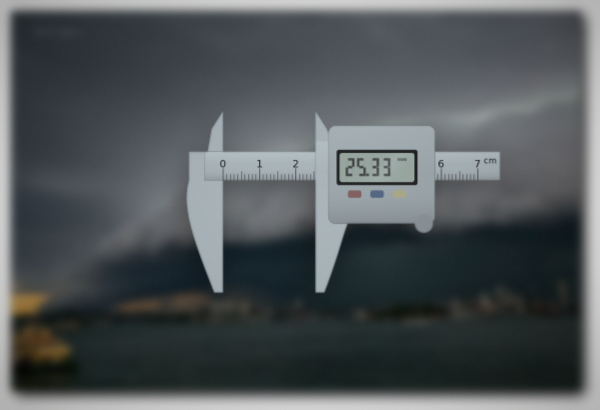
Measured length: 25.33 mm
